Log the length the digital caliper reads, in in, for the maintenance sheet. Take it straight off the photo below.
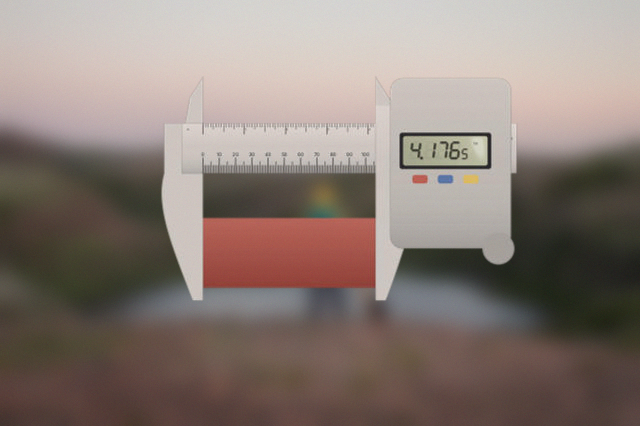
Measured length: 4.1765 in
